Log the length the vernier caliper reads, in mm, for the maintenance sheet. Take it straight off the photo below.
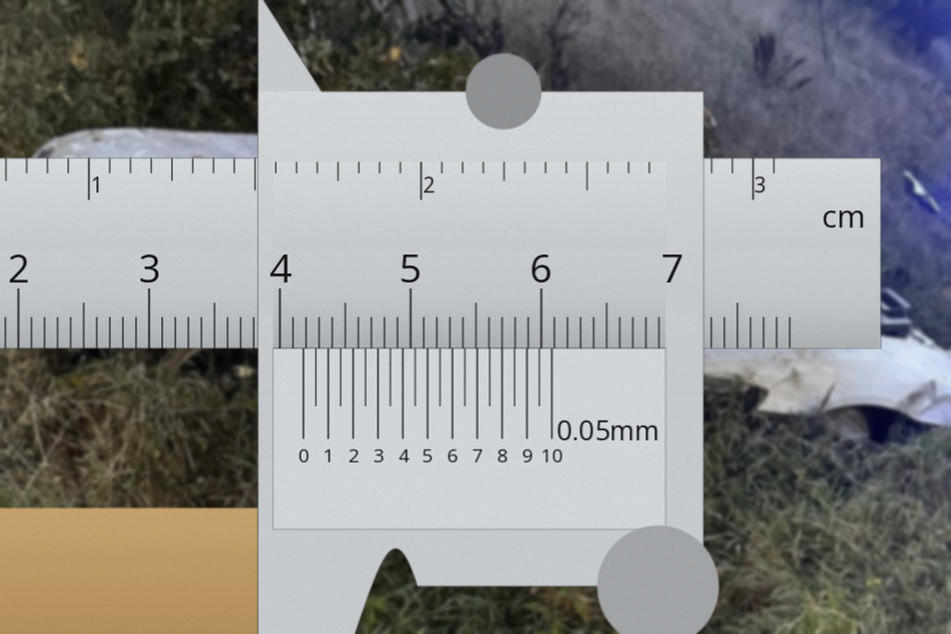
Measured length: 41.8 mm
